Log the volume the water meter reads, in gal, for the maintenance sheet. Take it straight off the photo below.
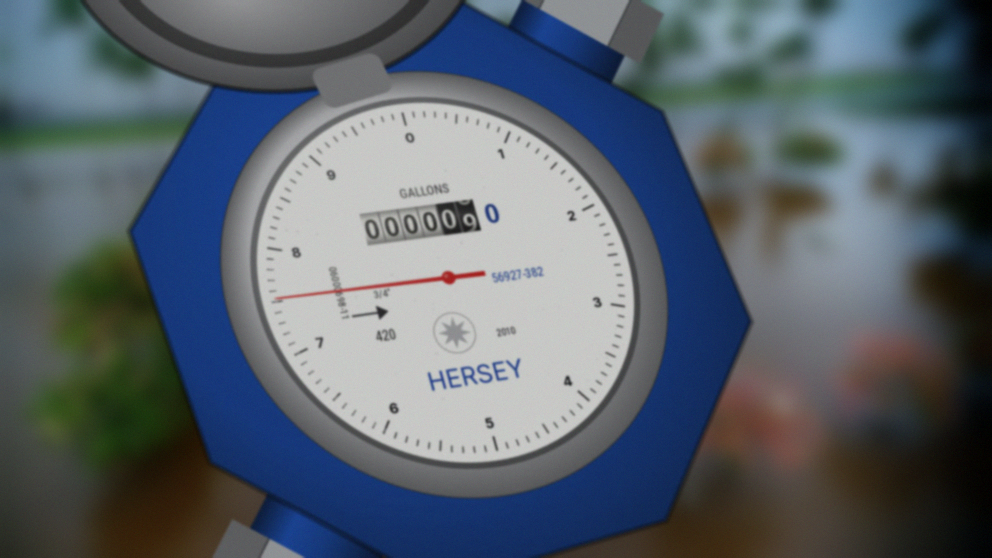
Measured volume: 87.5 gal
